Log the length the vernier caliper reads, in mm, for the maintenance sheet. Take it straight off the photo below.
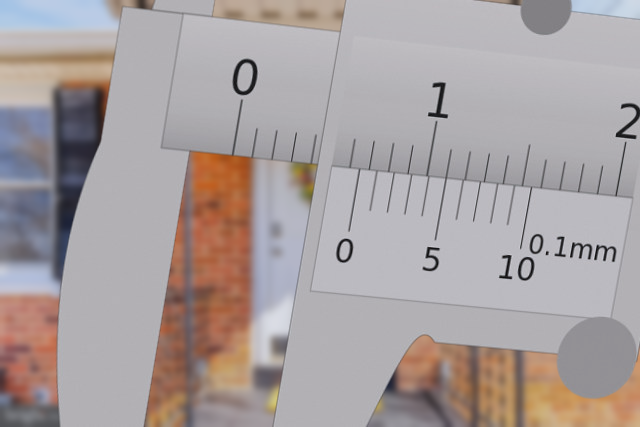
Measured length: 6.5 mm
